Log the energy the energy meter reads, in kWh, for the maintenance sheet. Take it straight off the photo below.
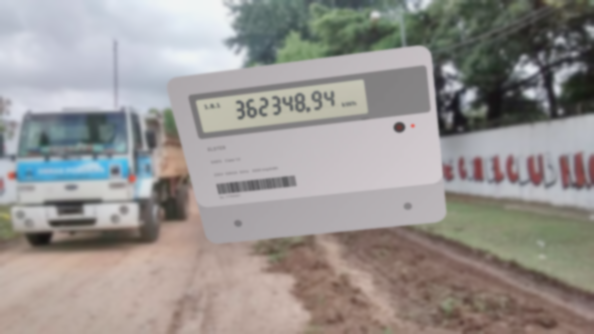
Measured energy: 362348.94 kWh
